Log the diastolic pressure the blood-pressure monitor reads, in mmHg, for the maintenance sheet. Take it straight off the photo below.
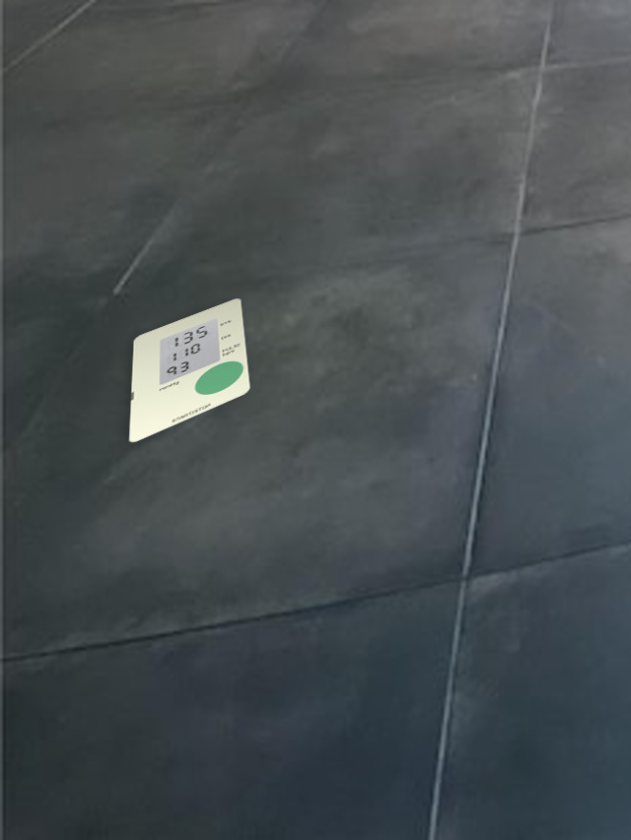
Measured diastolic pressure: 110 mmHg
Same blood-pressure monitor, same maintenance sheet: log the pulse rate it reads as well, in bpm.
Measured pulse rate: 93 bpm
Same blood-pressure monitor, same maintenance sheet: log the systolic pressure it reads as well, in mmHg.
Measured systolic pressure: 135 mmHg
